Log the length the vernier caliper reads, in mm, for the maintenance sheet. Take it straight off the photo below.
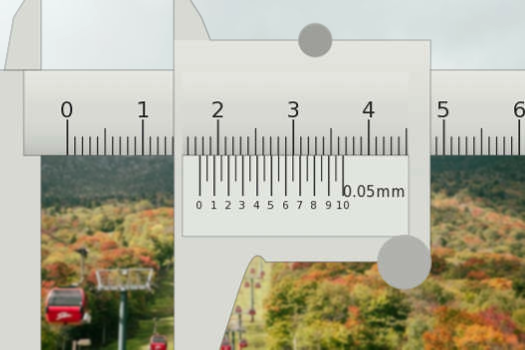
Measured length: 17.6 mm
